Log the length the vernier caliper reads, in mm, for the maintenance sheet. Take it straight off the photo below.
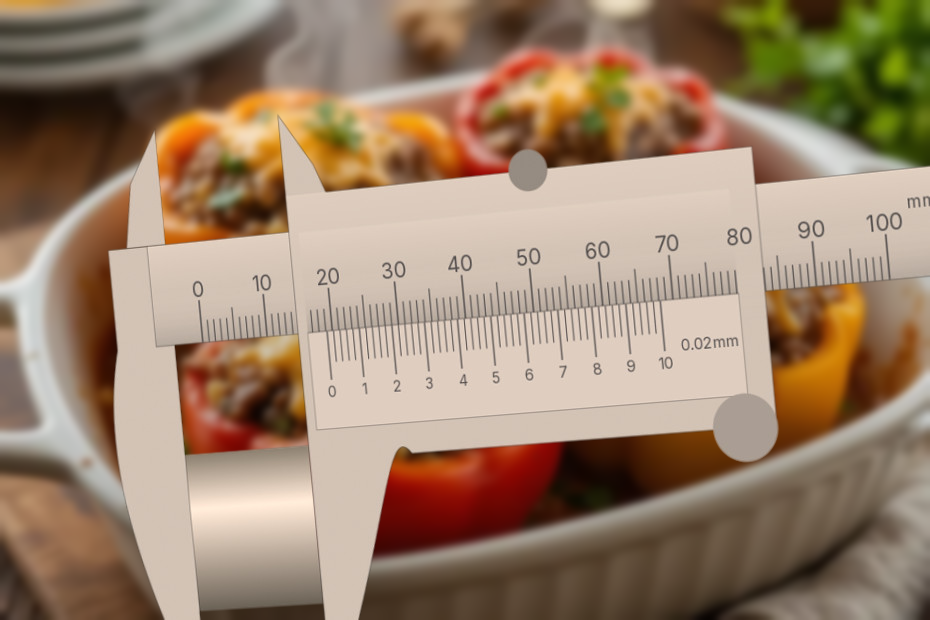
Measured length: 19.2 mm
